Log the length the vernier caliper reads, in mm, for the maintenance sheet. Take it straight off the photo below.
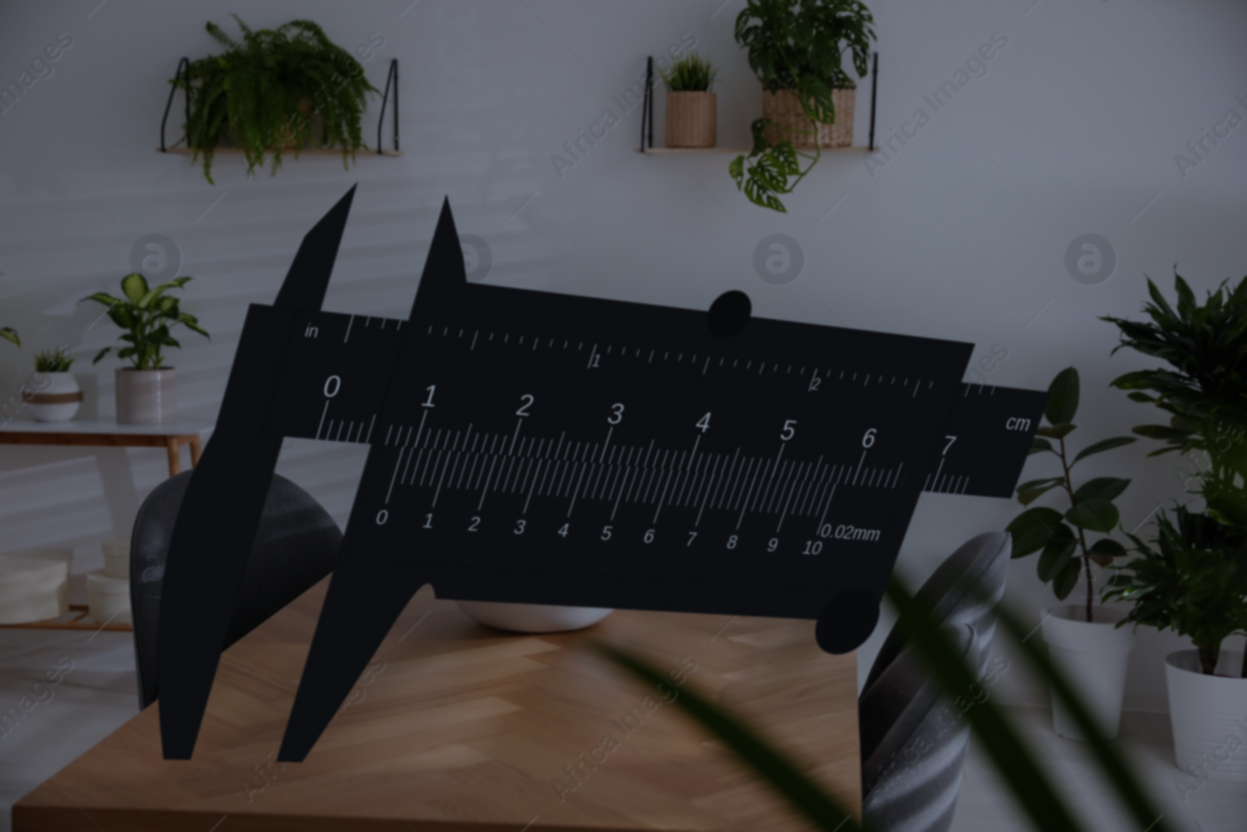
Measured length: 8.8 mm
